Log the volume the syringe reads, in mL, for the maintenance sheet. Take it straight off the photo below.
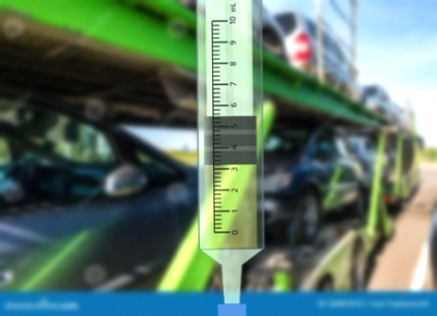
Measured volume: 3.2 mL
